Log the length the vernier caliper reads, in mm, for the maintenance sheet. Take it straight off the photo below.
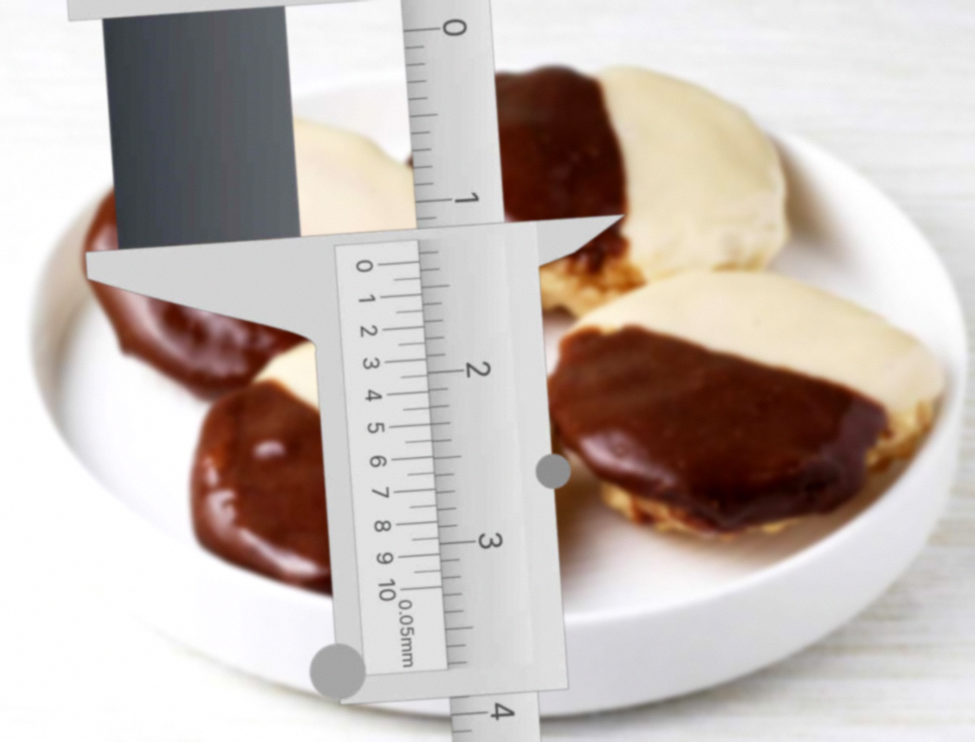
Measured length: 13.5 mm
